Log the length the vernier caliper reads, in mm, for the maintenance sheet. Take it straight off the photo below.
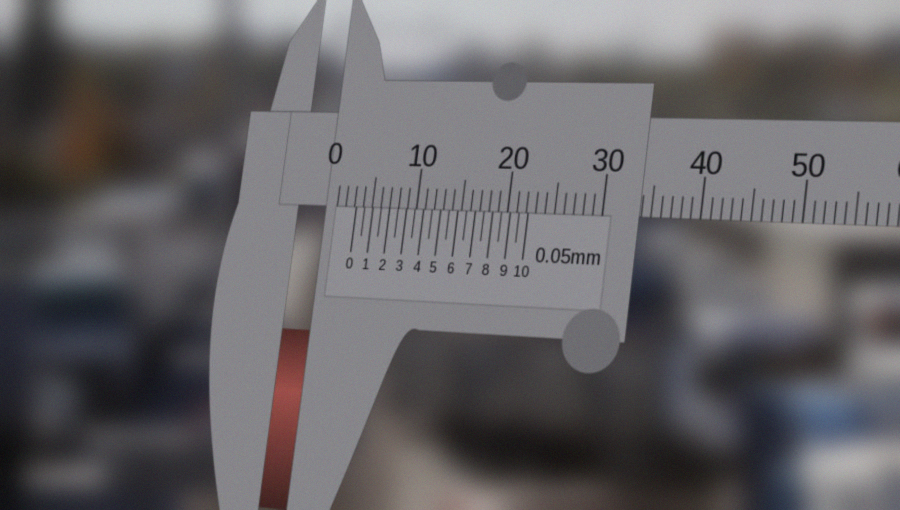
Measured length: 3.2 mm
